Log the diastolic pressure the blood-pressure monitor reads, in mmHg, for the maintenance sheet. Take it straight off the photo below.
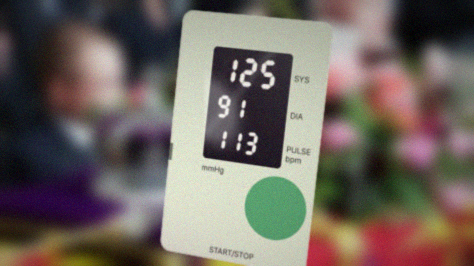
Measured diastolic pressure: 91 mmHg
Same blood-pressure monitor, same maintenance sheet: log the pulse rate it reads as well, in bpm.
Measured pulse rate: 113 bpm
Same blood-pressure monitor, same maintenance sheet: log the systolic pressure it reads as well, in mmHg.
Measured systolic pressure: 125 mmHg
